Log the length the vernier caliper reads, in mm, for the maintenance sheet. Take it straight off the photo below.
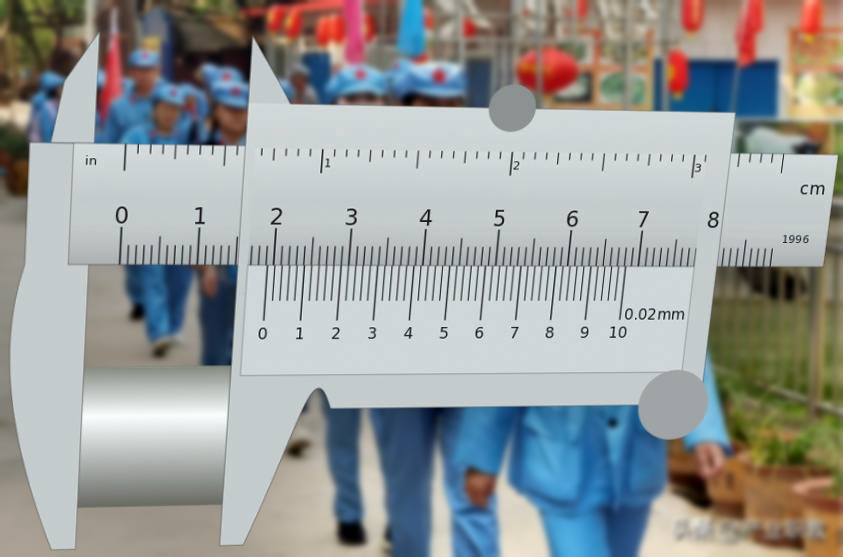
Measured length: 19.2 mm
